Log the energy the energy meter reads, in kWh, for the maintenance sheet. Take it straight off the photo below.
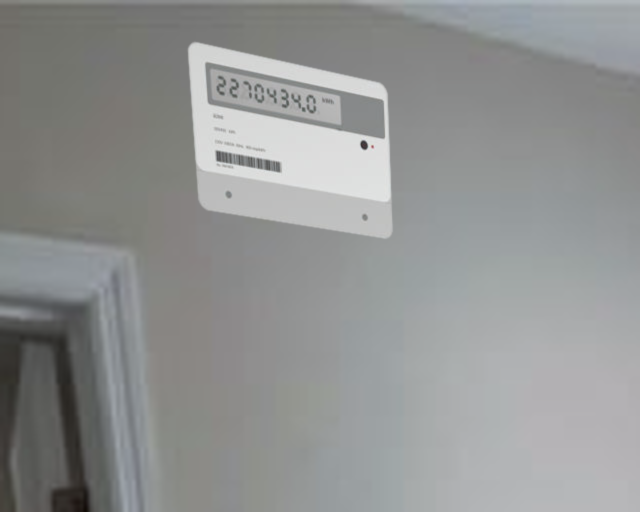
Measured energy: 2270434.0 kWh
